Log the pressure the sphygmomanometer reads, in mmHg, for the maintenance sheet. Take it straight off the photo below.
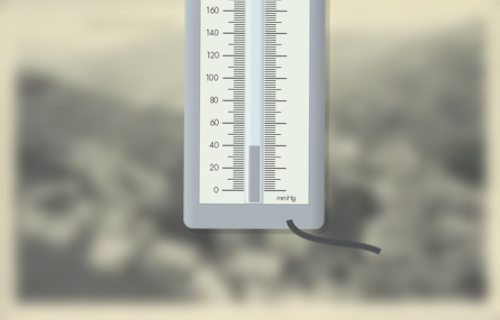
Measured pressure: 40 mmHg
